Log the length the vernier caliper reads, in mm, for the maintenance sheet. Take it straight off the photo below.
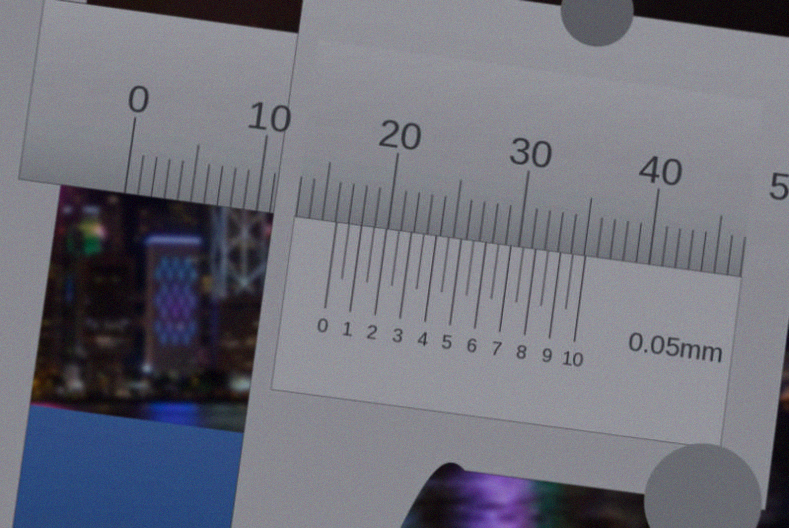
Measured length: 16.1 mm
